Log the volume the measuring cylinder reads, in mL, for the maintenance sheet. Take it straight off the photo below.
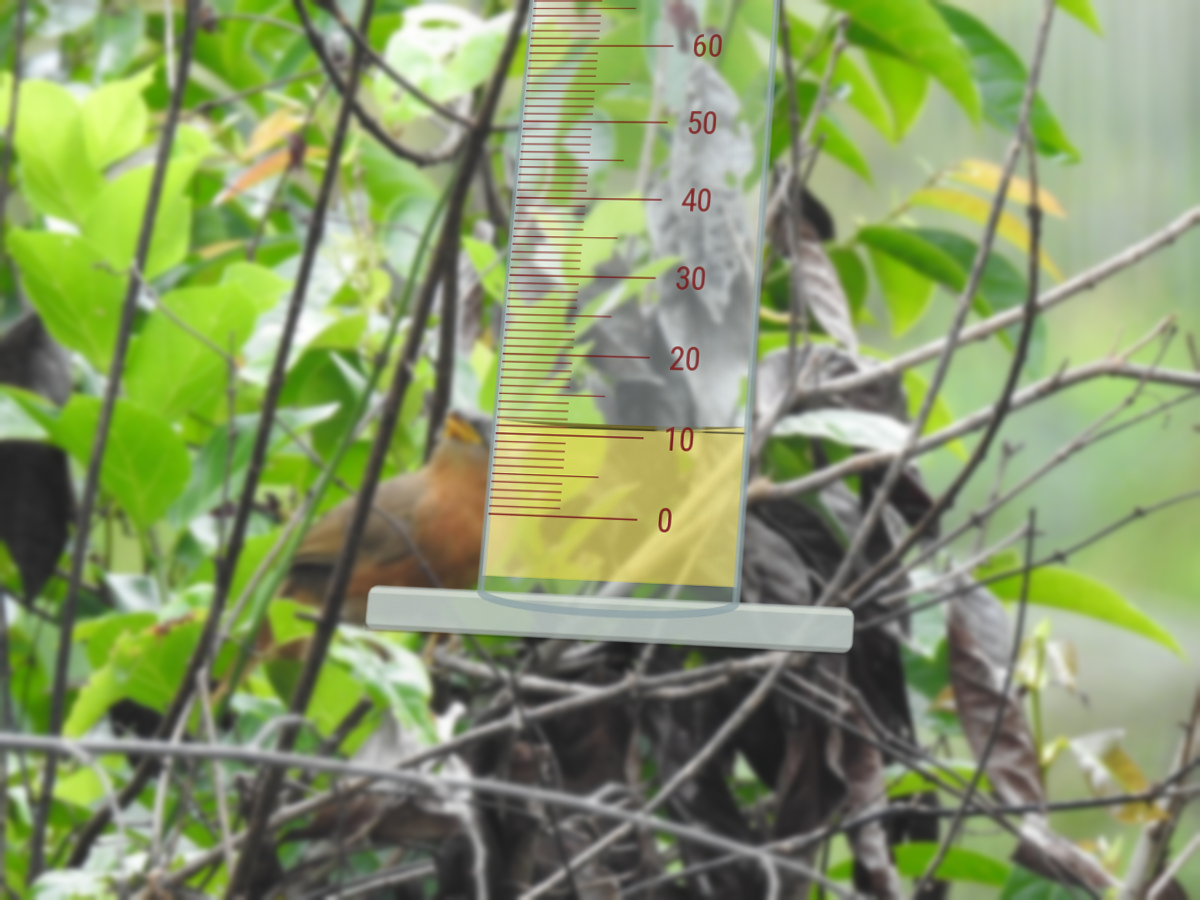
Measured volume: 11 mL
